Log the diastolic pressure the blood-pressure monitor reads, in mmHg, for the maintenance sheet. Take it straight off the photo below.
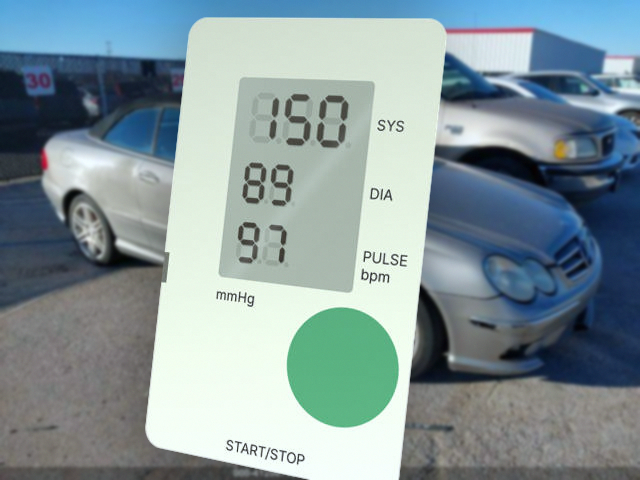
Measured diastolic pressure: 89 mmHg
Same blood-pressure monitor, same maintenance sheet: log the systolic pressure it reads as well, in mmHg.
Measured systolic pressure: 150 mmHg
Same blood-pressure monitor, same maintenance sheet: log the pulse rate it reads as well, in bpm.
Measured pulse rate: 97 bpm
